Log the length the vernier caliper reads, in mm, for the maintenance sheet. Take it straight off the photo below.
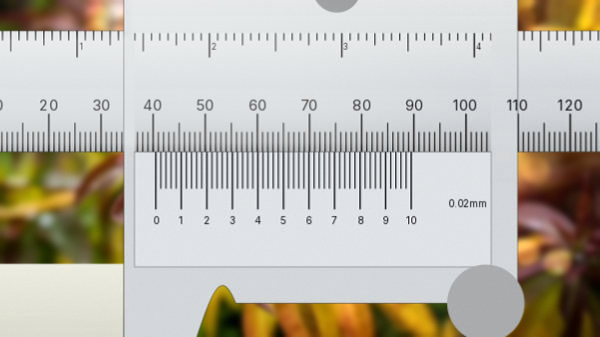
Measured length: 40.5 mm
